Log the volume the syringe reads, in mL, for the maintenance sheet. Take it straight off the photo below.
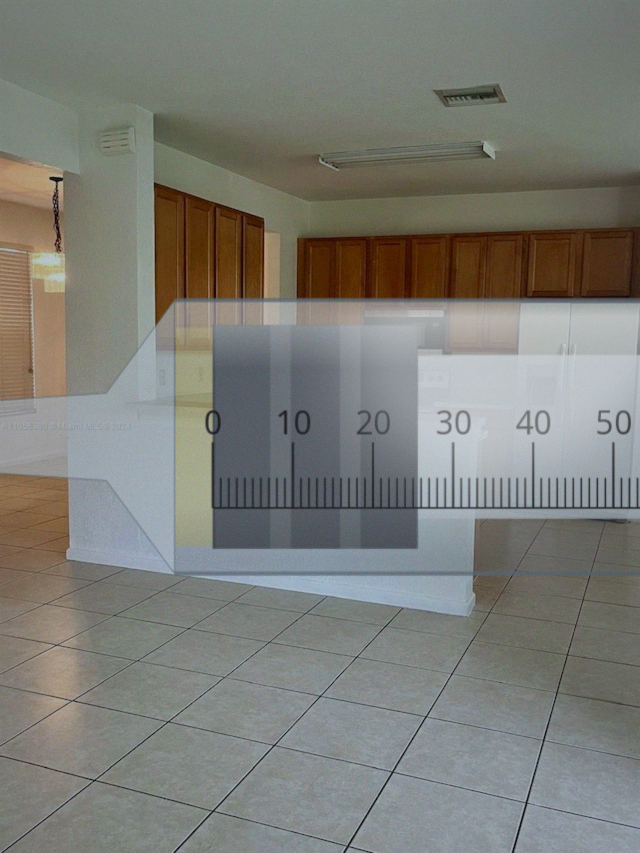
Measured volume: 0 mL
